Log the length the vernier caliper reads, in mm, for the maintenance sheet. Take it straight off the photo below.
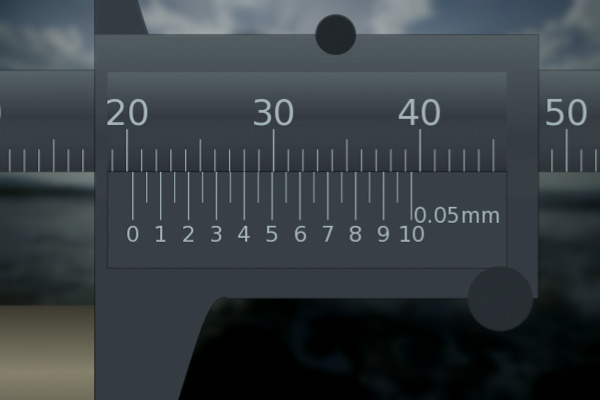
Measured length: 20.4 mm
